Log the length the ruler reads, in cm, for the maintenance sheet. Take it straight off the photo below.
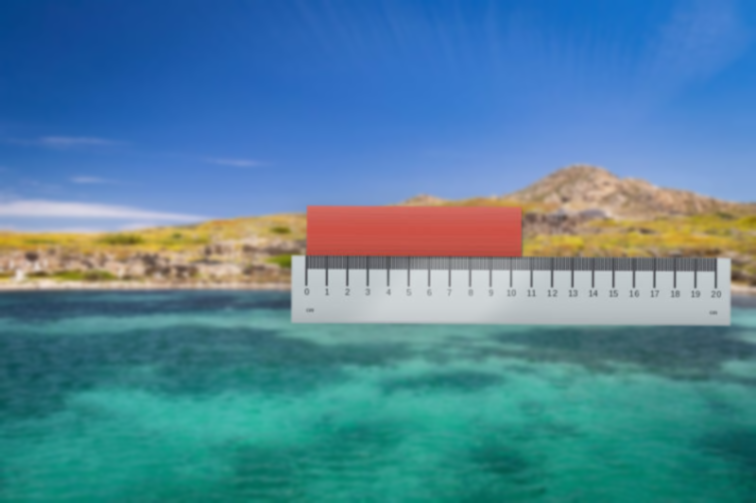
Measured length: 10.5 cm
